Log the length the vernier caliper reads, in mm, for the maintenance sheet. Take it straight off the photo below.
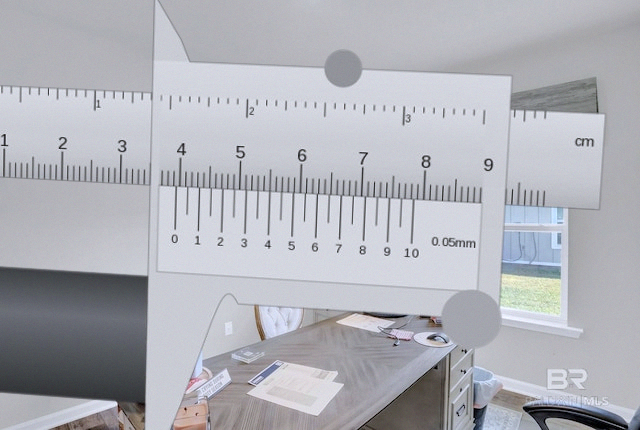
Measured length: 39.4 mm
